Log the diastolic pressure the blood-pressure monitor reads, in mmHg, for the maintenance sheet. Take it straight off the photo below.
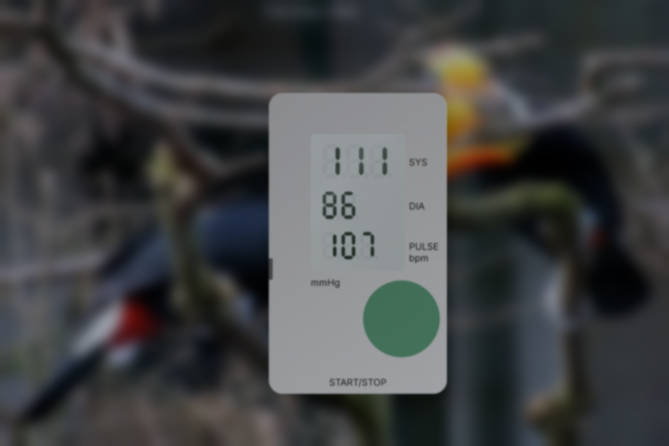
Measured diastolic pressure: 86 mmHg
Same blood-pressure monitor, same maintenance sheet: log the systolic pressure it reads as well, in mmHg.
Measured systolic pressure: 111 mmHg
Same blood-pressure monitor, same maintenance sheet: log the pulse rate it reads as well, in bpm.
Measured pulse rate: 107 bpm
